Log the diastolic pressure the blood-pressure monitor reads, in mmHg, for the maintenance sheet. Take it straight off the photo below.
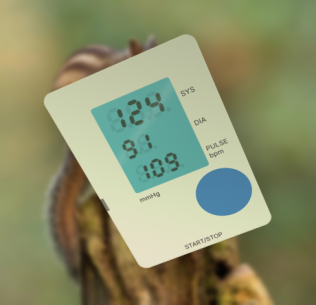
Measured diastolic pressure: 91 mmHg
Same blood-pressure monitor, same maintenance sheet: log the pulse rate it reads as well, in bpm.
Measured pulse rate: 109 bpm
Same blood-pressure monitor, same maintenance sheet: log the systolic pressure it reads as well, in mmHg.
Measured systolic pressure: 124 mmHg
